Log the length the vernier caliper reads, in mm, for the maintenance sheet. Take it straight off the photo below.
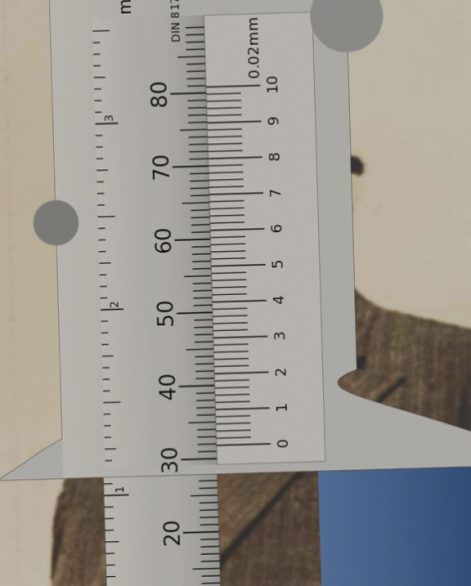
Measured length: 31.8 mm
